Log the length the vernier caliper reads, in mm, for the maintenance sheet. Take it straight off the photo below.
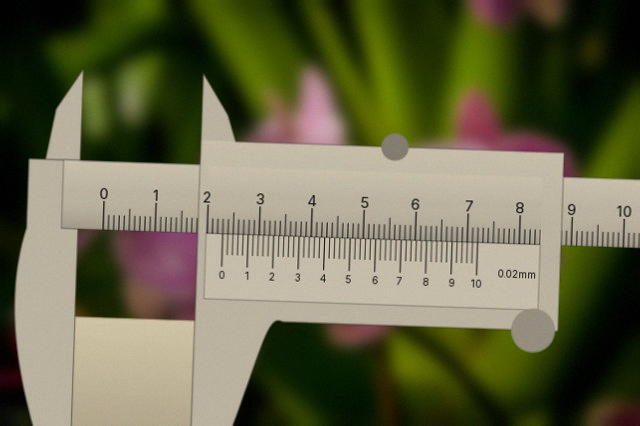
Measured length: 23.0 mm
